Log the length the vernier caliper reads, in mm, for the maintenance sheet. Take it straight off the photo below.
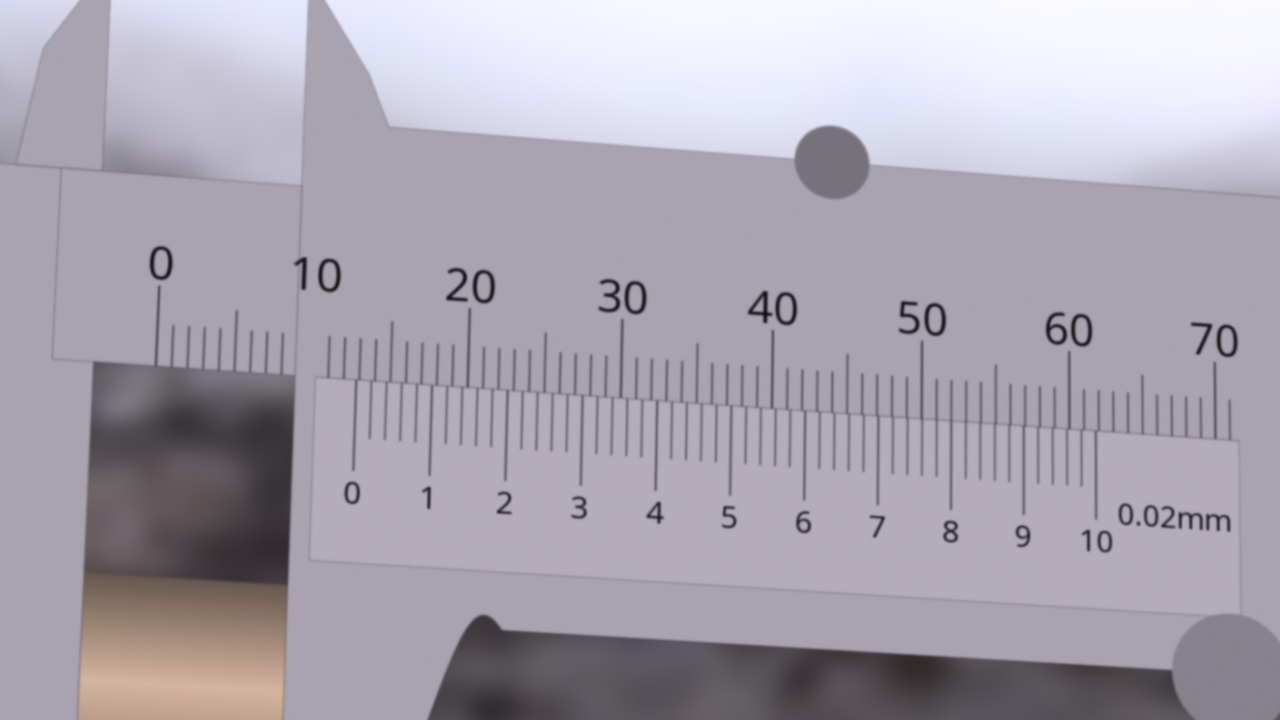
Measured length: 12.8 mm
